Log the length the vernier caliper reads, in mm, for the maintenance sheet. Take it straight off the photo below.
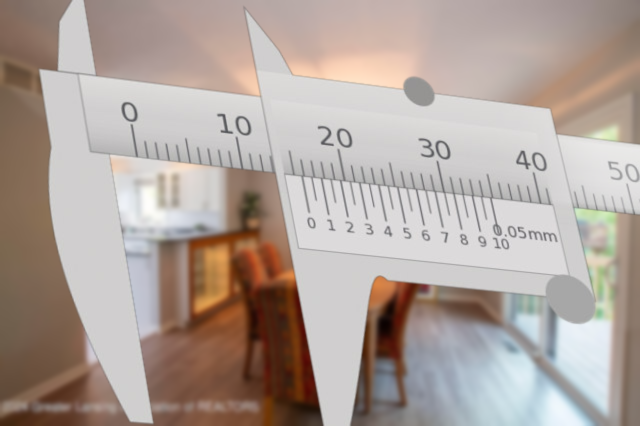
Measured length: 15.8 mm
